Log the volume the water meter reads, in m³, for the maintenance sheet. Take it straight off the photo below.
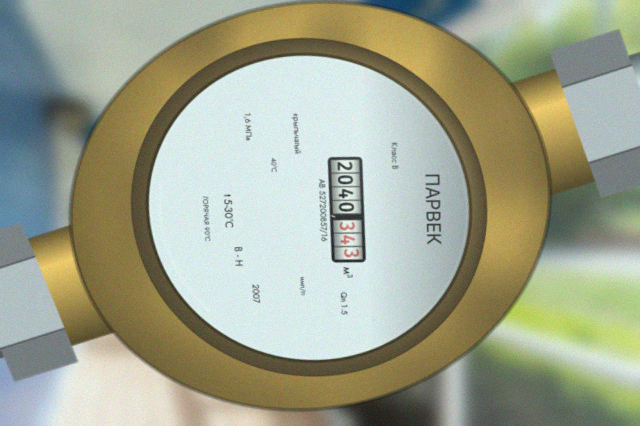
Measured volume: 2040.343 m³
